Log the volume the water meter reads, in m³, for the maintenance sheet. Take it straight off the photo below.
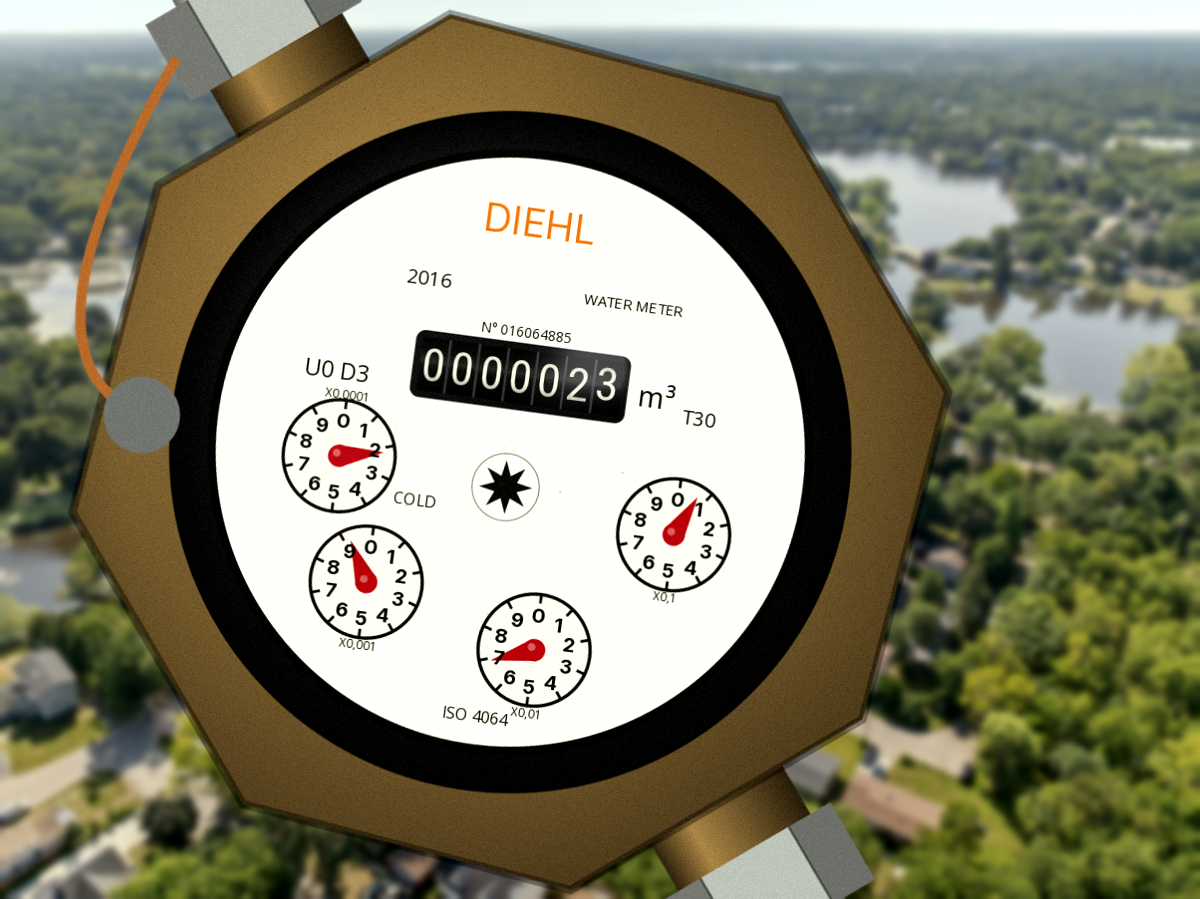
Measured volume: 23.0692 m³
